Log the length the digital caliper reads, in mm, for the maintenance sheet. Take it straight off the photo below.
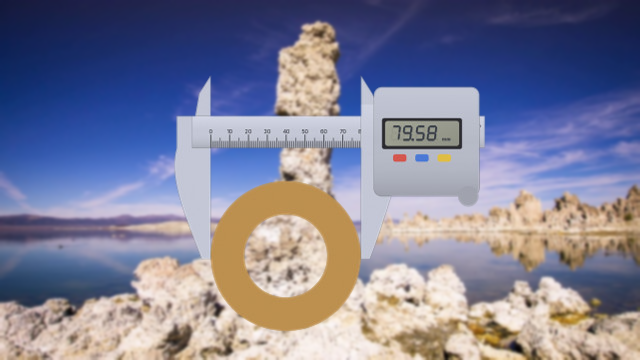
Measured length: 79.58 mm
